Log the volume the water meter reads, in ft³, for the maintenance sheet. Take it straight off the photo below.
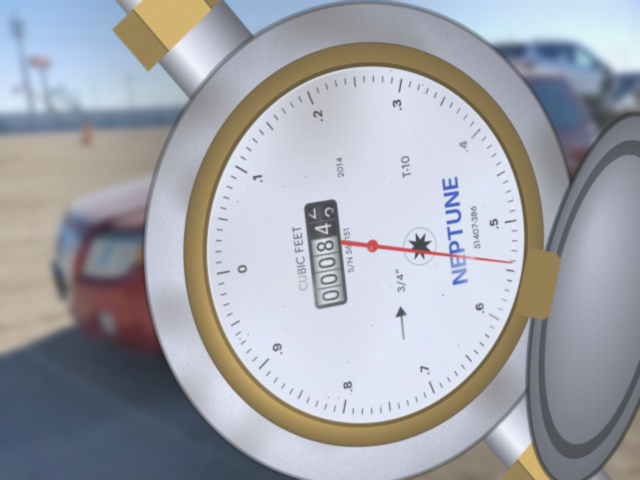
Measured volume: 842.54 ft³
